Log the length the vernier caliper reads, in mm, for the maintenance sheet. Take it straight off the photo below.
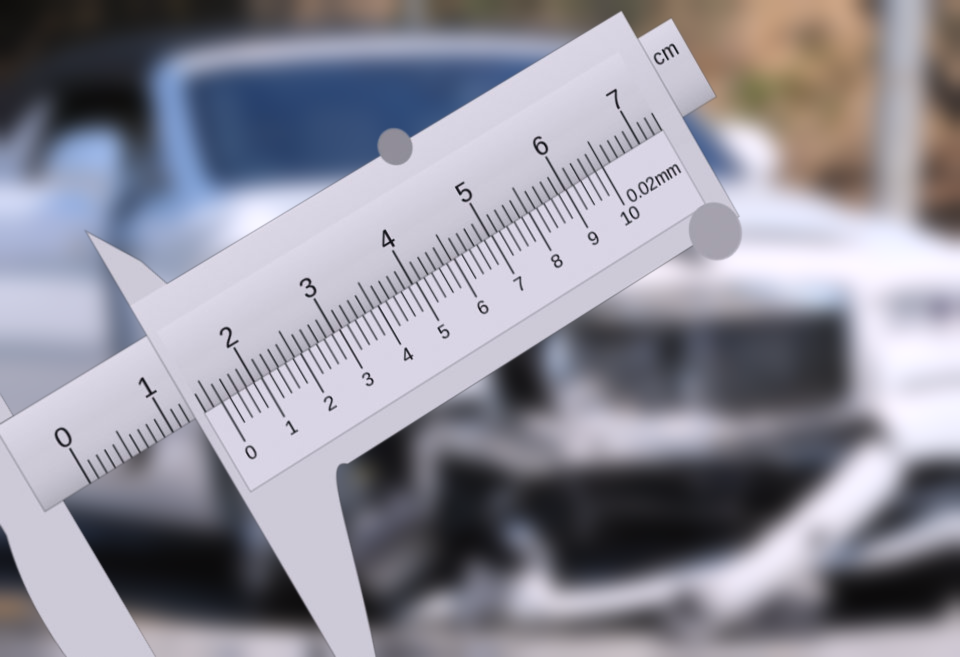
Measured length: 16.0 mm
